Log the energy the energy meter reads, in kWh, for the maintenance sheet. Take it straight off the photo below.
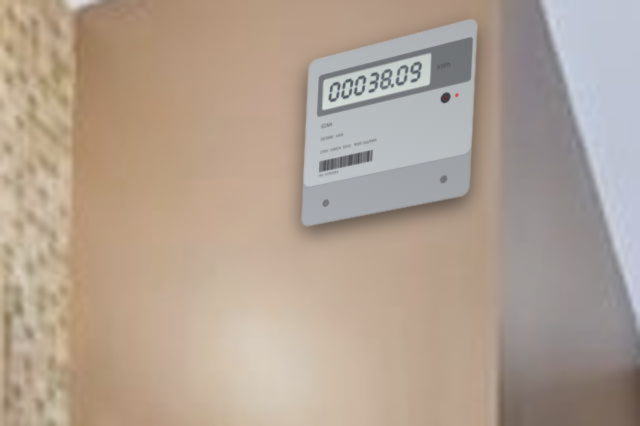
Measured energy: 38.09 kWh
